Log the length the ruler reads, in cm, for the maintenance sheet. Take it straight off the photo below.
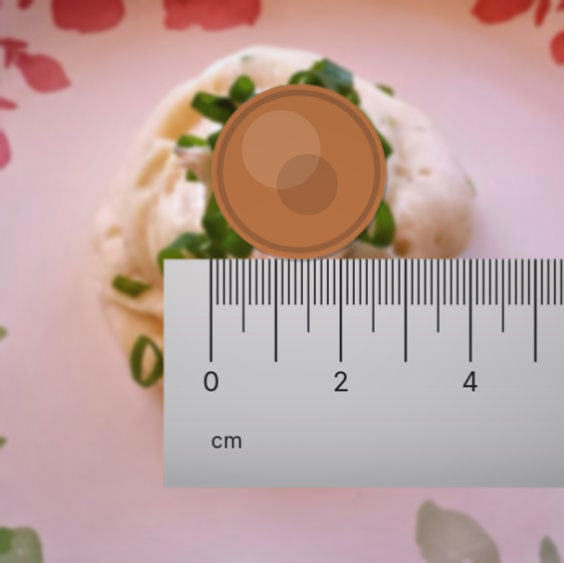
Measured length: 2.7 cm
